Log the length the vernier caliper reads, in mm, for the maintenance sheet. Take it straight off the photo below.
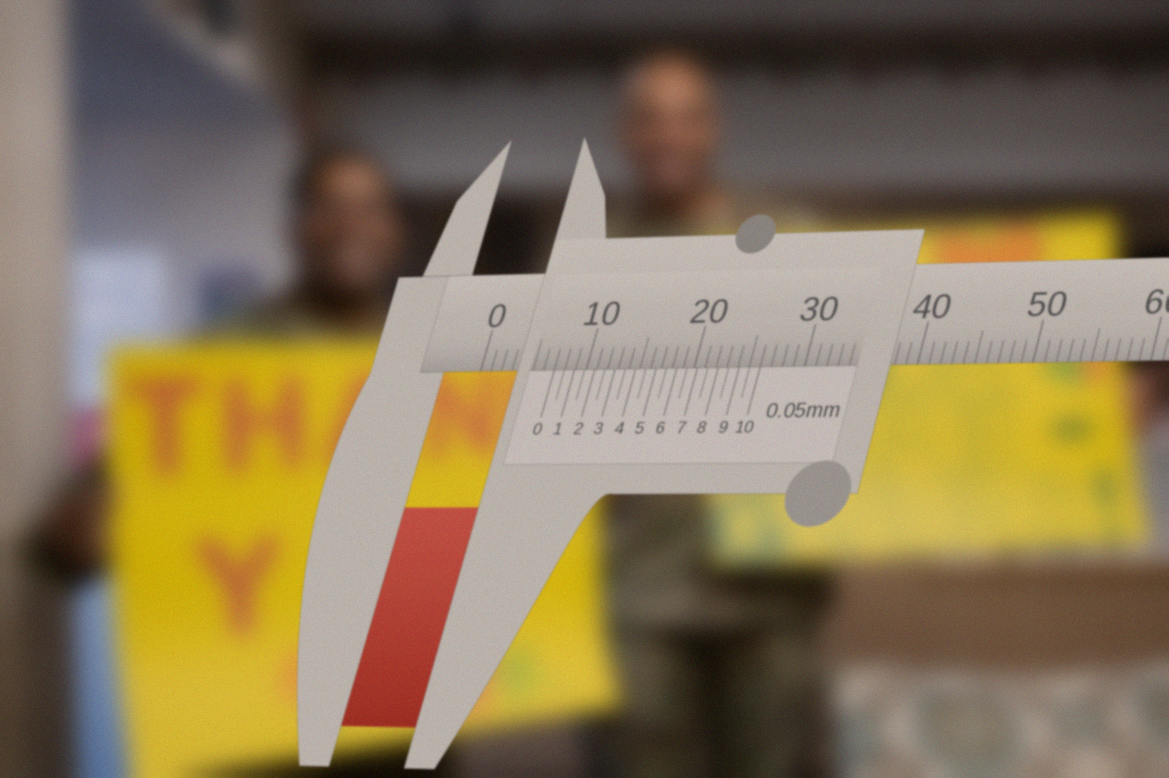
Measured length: 7.0 mm
